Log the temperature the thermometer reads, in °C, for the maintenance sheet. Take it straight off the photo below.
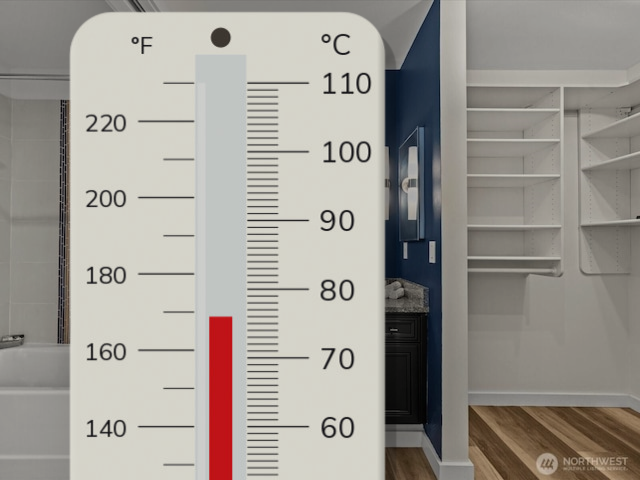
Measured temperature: 76 °C
